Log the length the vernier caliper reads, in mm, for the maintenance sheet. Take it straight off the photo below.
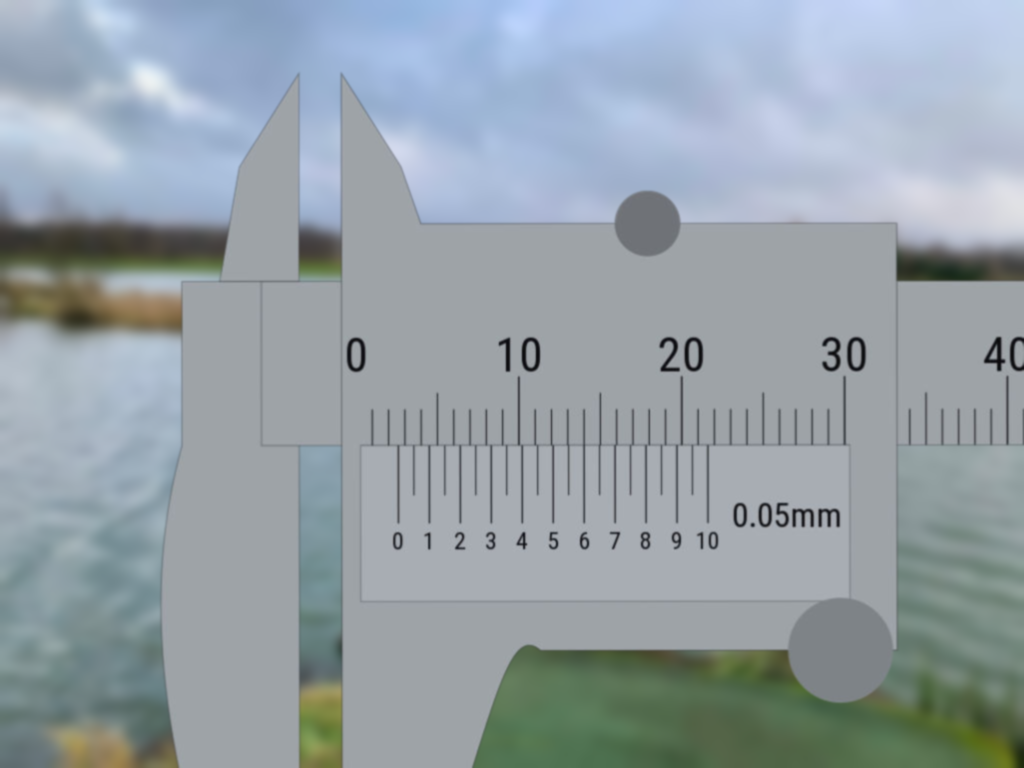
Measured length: 2.6 mm
